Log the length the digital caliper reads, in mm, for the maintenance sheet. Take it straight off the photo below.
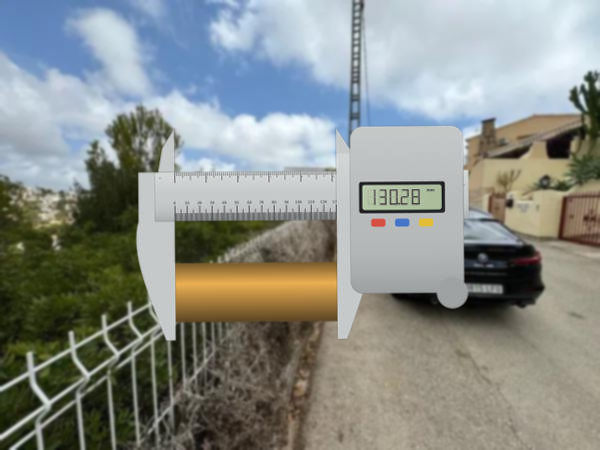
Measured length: 130.28 mm
